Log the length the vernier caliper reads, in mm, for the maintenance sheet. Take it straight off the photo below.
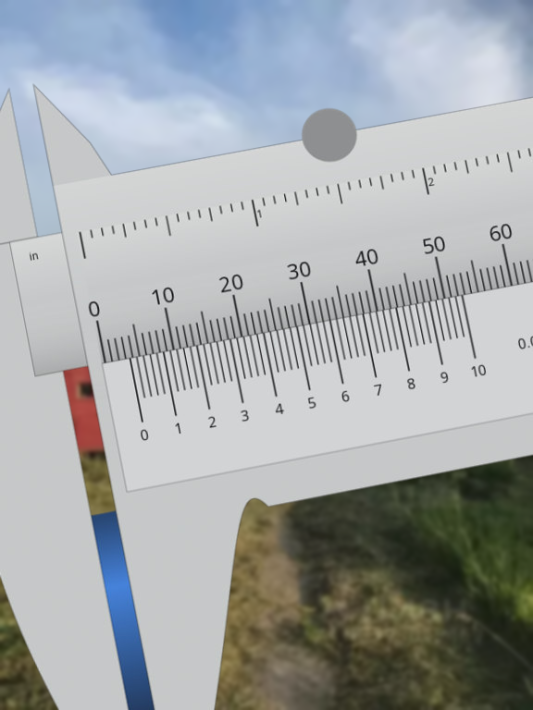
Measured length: 3.6 mm
